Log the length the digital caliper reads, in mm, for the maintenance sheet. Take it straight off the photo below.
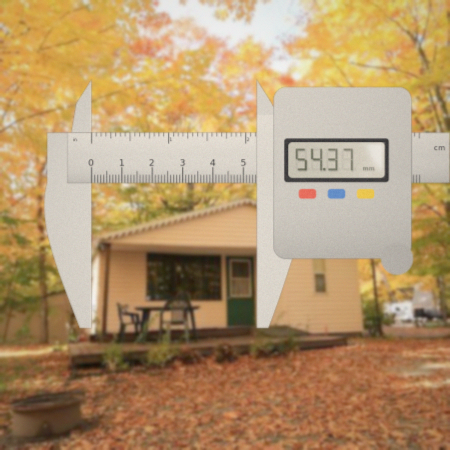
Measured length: 54.37 mm
